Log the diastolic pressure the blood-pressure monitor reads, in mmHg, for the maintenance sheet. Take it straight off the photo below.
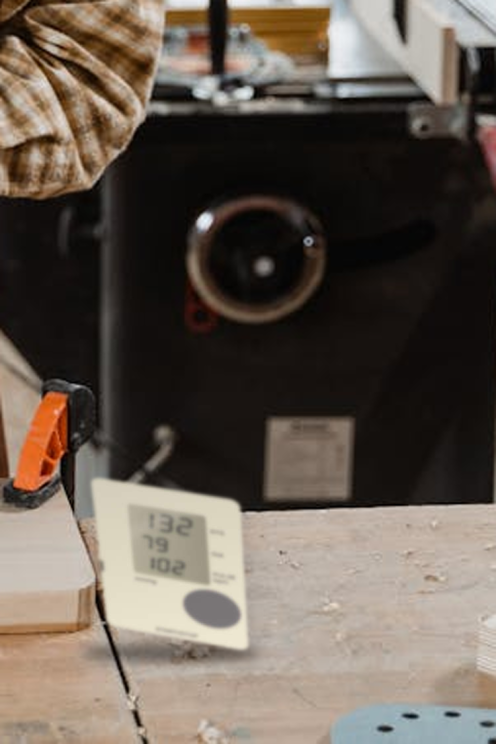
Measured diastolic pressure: 79 mmHg
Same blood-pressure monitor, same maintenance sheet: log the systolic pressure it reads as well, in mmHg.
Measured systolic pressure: 132 mmHg
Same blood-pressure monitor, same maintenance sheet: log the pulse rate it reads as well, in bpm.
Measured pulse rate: 102 bpm
